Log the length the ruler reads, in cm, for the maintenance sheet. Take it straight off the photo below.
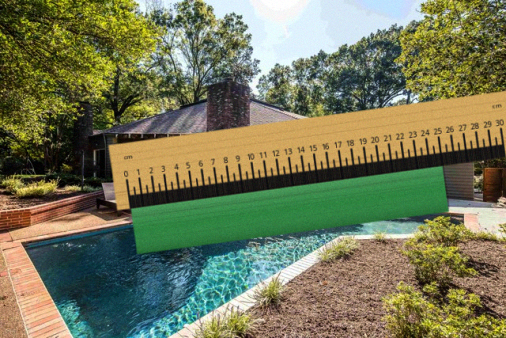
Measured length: 25 cm
